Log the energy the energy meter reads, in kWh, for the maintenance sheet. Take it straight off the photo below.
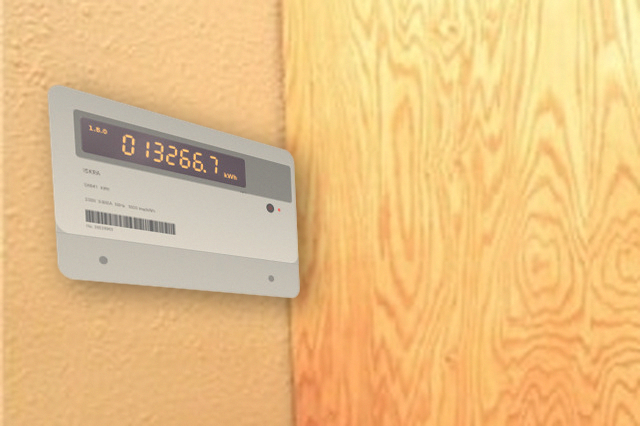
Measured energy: 13266.7 kWh
